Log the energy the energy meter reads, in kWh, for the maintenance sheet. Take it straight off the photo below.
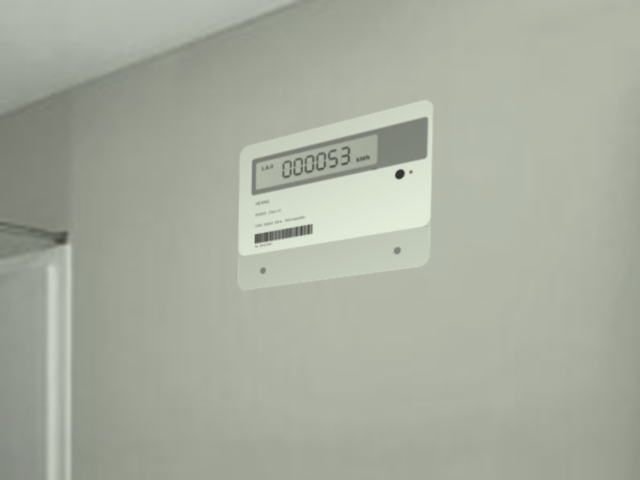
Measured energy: 53 kWh
